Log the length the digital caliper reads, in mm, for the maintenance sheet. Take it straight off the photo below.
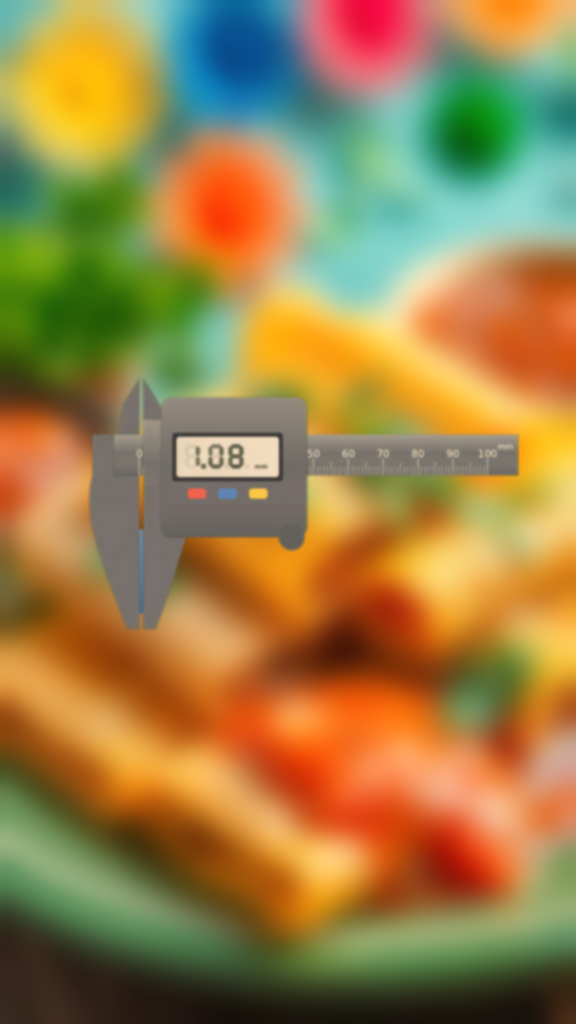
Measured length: 1.08 mm
